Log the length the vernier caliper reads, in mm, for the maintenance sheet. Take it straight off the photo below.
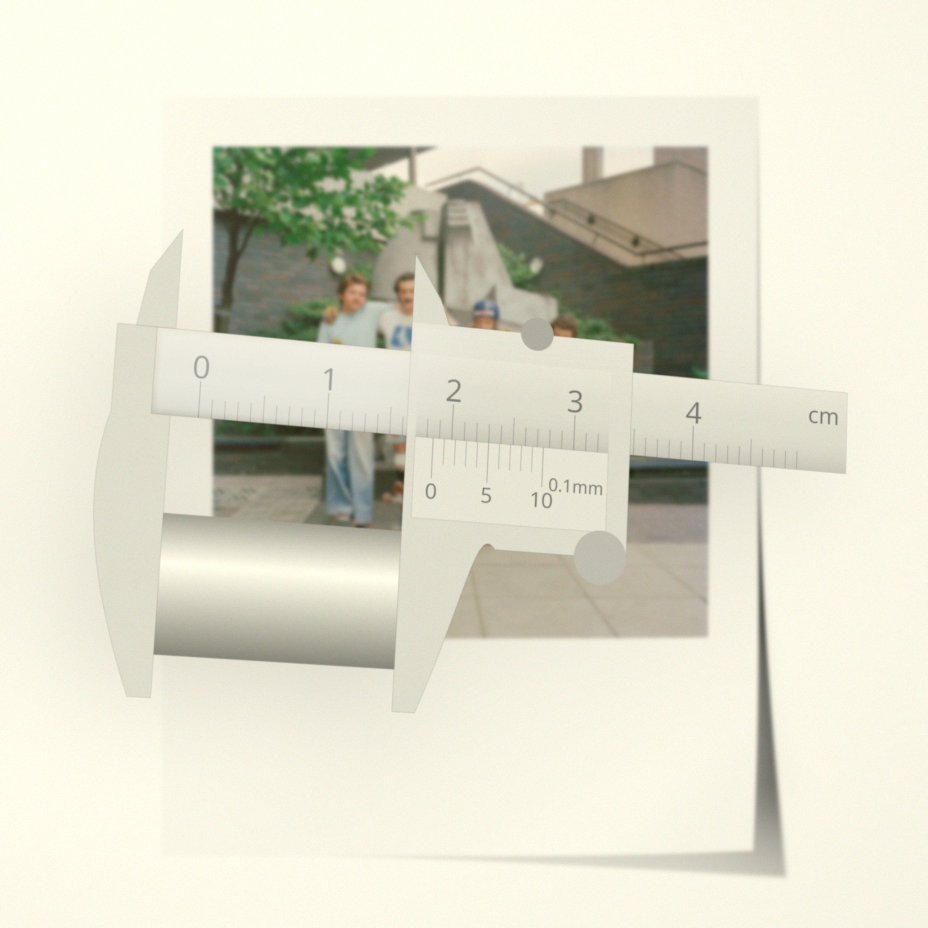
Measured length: 18.5 mm
